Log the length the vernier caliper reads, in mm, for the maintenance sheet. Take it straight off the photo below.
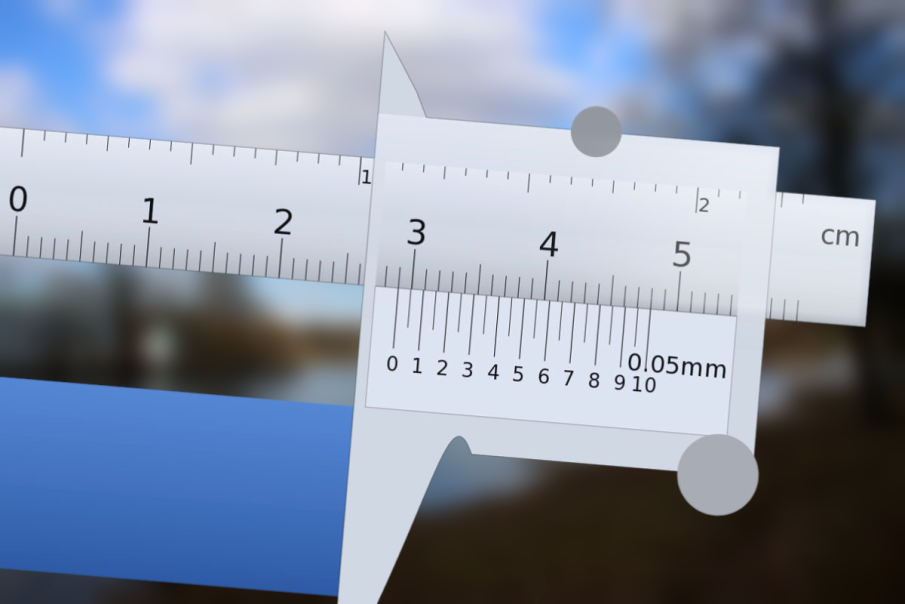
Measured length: 29.0 mm
